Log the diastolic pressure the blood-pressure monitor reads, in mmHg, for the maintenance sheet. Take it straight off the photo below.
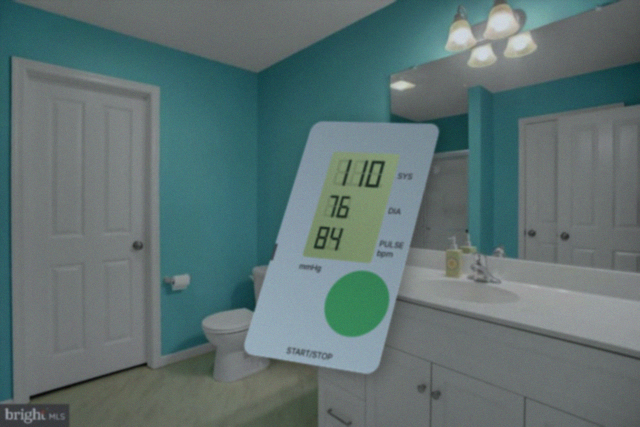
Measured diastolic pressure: 76 mmHg
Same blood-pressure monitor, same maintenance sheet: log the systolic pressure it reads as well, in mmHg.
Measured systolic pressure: 110 mmHg
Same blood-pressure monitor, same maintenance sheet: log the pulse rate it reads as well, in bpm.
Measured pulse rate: 84 bpm
